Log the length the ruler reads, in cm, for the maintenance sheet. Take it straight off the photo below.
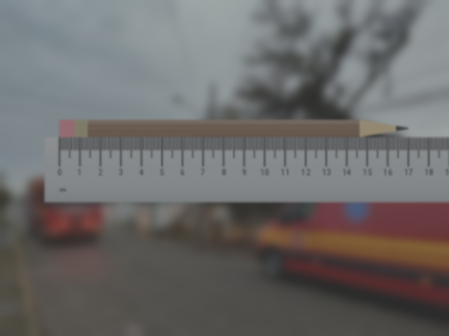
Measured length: 17 cm
